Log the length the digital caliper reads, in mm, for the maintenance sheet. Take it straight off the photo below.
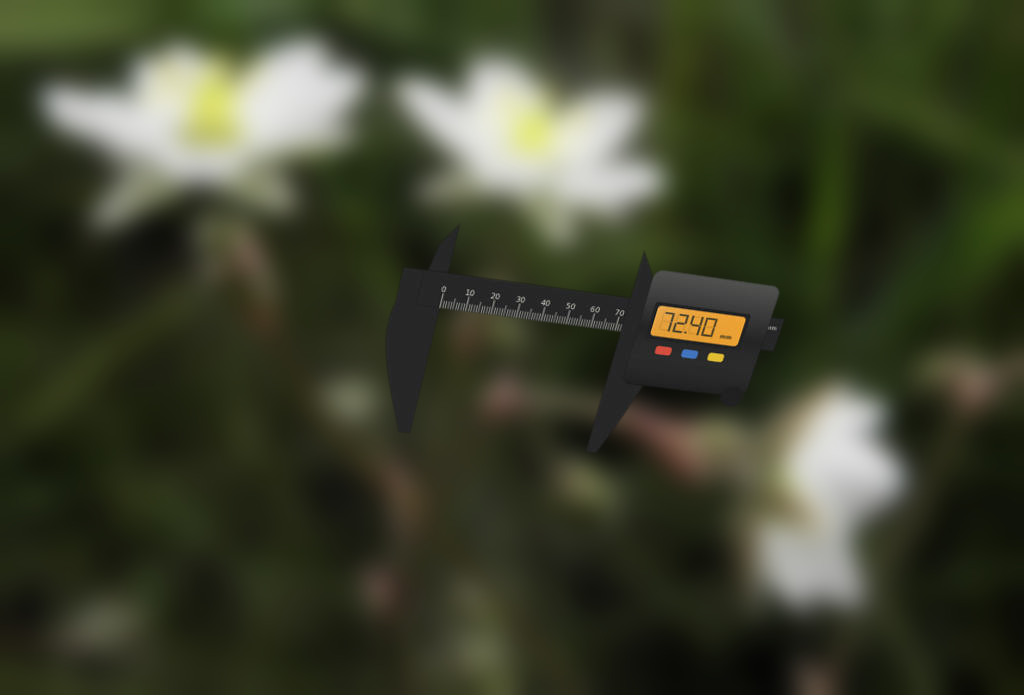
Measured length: 72.40 mm
